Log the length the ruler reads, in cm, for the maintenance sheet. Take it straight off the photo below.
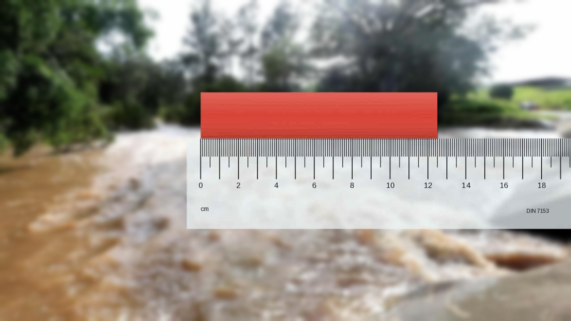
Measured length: 12.5 cm
